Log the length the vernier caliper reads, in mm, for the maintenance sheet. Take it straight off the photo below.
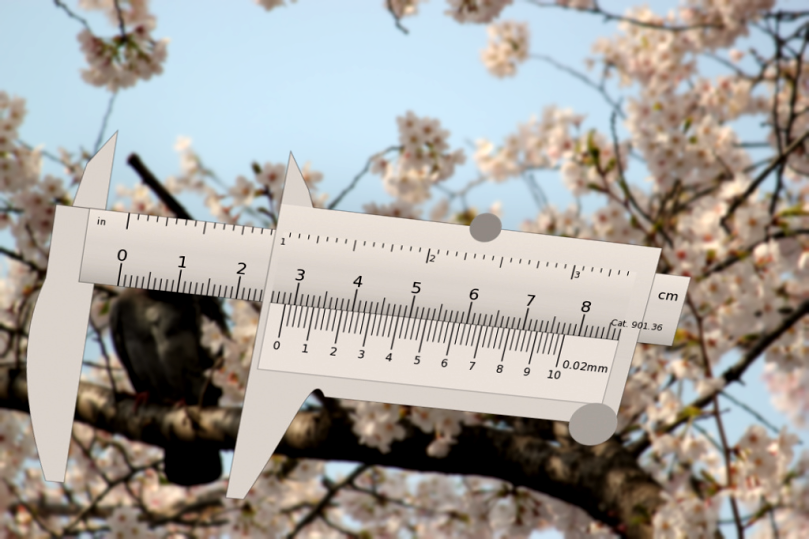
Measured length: 28.4 mm
